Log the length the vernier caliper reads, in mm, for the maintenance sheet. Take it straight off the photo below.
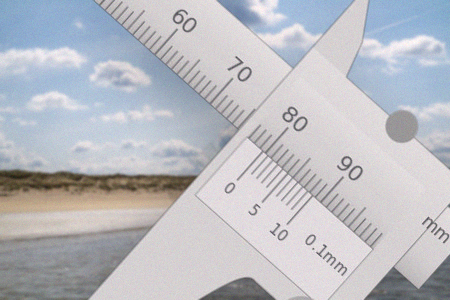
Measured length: 79.6 mm
